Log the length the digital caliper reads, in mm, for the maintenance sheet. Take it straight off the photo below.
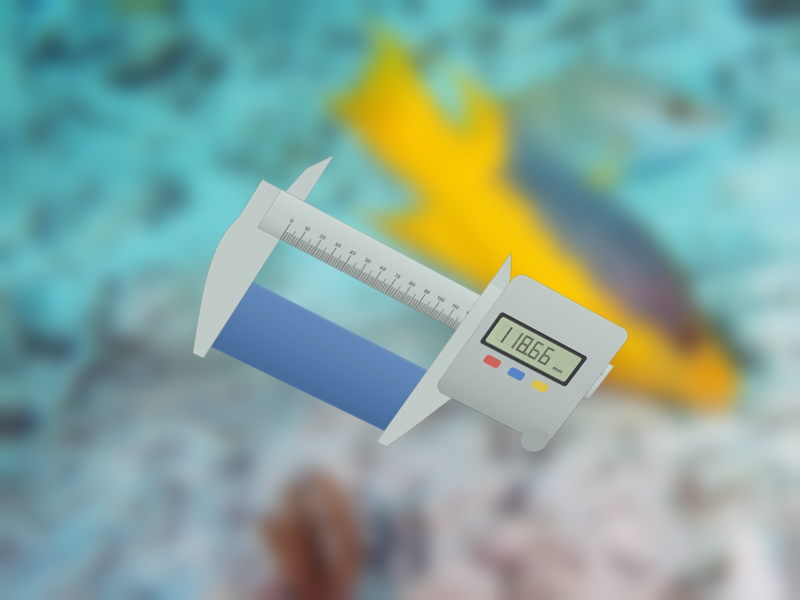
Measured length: 118.66 mm
